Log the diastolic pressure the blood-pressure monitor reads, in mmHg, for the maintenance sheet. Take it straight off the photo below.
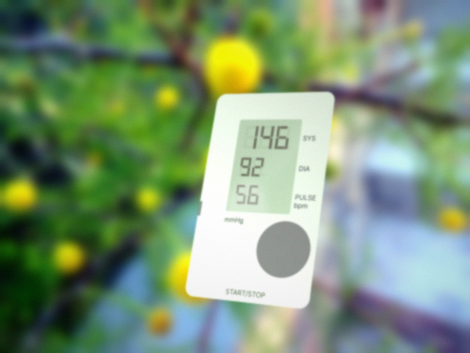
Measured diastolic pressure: 92 mmHg
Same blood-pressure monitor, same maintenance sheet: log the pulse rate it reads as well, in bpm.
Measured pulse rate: 56 bpm
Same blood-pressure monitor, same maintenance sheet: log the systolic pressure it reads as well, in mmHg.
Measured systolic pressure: 146 mmHg
